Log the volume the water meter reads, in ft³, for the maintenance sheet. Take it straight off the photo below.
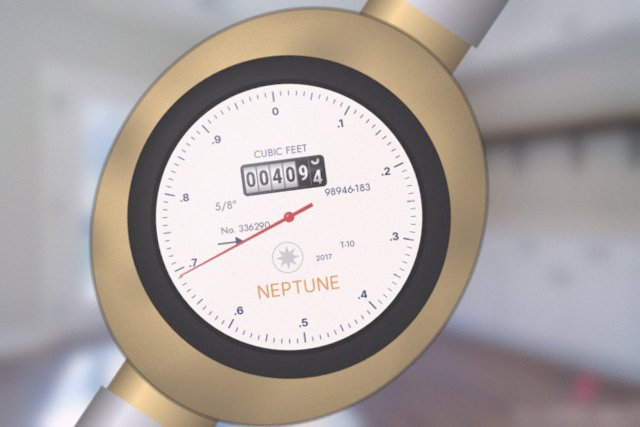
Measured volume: 4093.69 ft³
